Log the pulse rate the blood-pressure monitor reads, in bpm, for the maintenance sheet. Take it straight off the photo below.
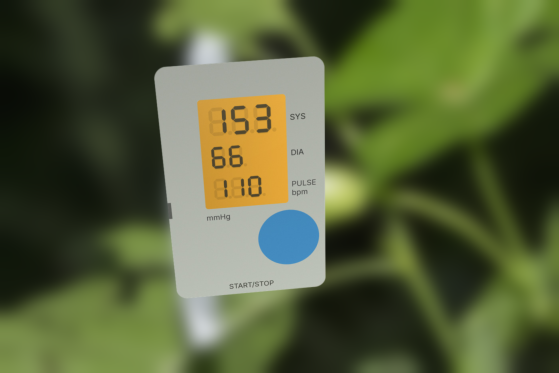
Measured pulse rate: 110 bpm
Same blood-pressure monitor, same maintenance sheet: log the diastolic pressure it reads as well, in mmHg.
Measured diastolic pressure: 66 mmHg
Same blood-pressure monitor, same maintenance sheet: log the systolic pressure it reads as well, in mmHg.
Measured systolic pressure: 153 mmHg
